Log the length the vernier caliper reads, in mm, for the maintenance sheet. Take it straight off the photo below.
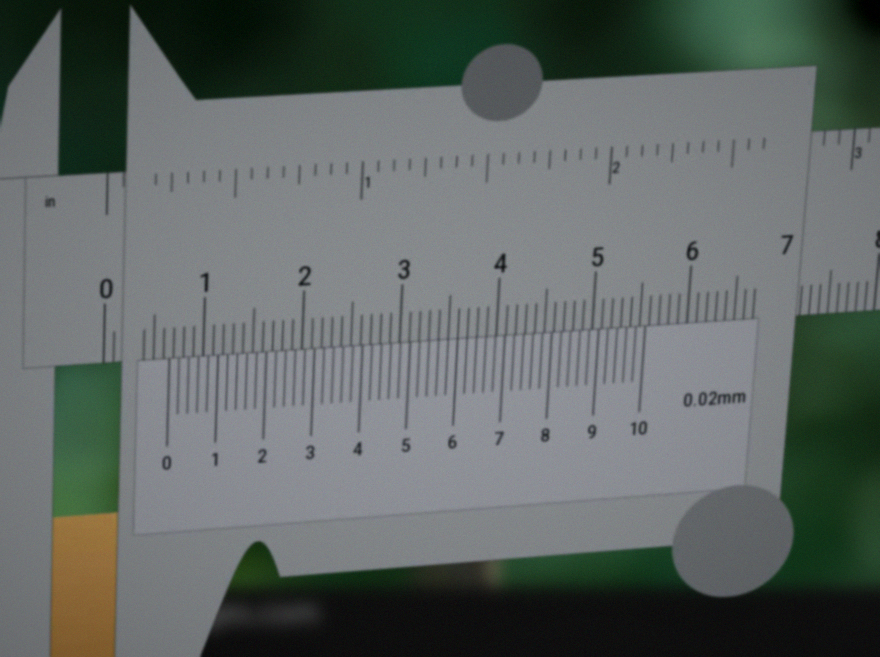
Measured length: 6.6 mm
